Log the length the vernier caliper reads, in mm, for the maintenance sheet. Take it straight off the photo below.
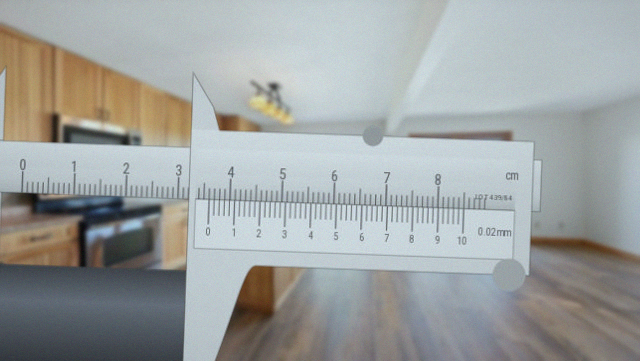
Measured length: 36.0 mm
